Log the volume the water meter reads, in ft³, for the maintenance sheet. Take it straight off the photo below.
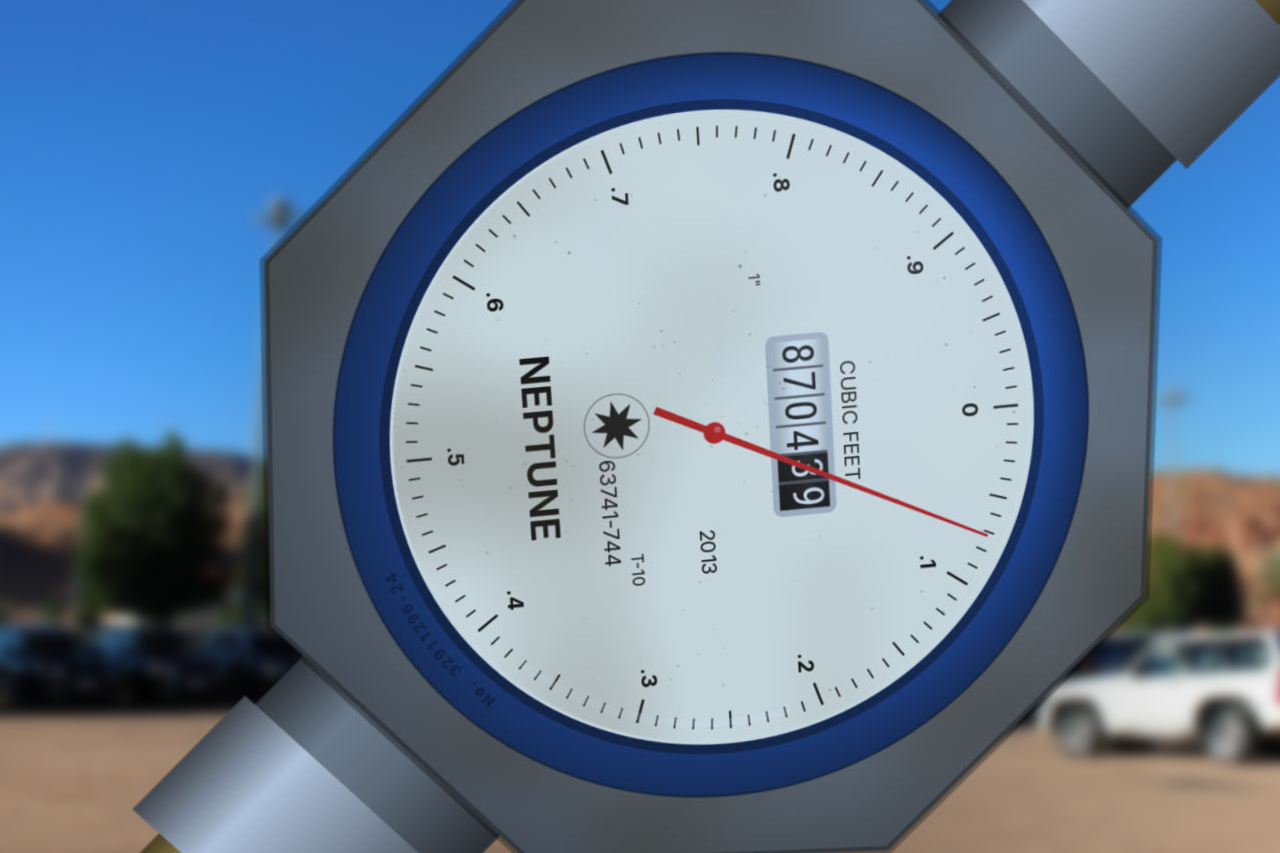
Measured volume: 870439.07 ft³
